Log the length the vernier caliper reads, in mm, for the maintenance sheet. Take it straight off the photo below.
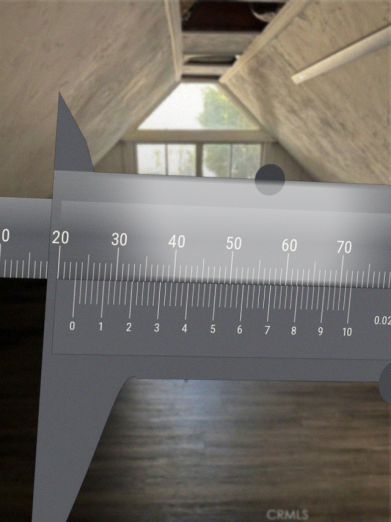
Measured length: 23.0 mm
